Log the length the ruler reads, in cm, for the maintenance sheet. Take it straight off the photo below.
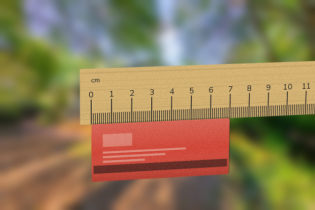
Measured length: 7 cm
